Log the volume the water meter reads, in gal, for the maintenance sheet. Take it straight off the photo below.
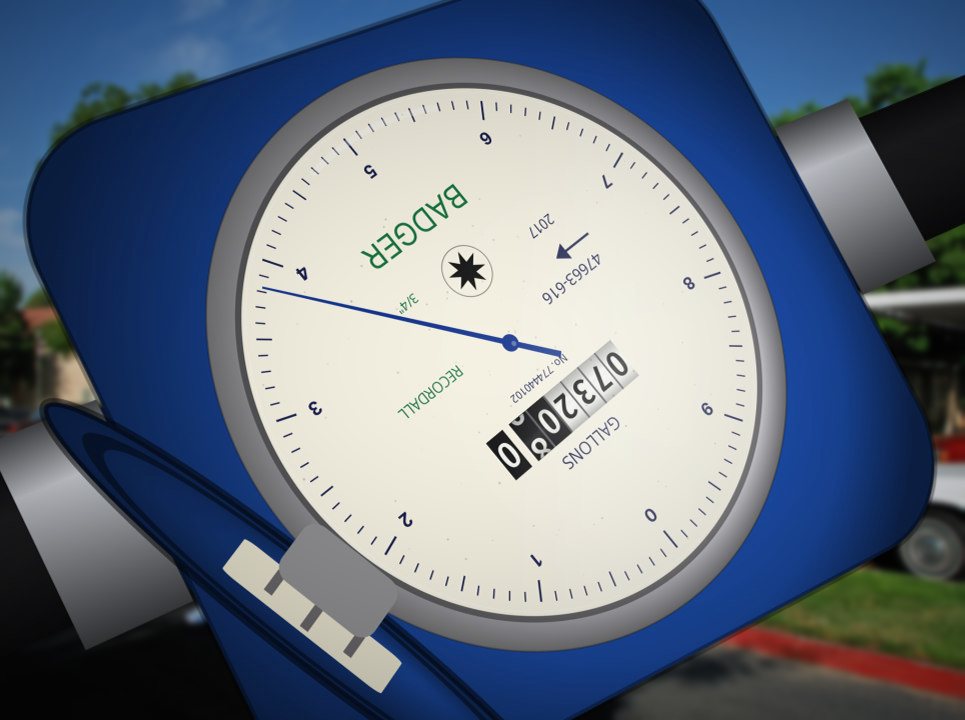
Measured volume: 732083.8 gal
